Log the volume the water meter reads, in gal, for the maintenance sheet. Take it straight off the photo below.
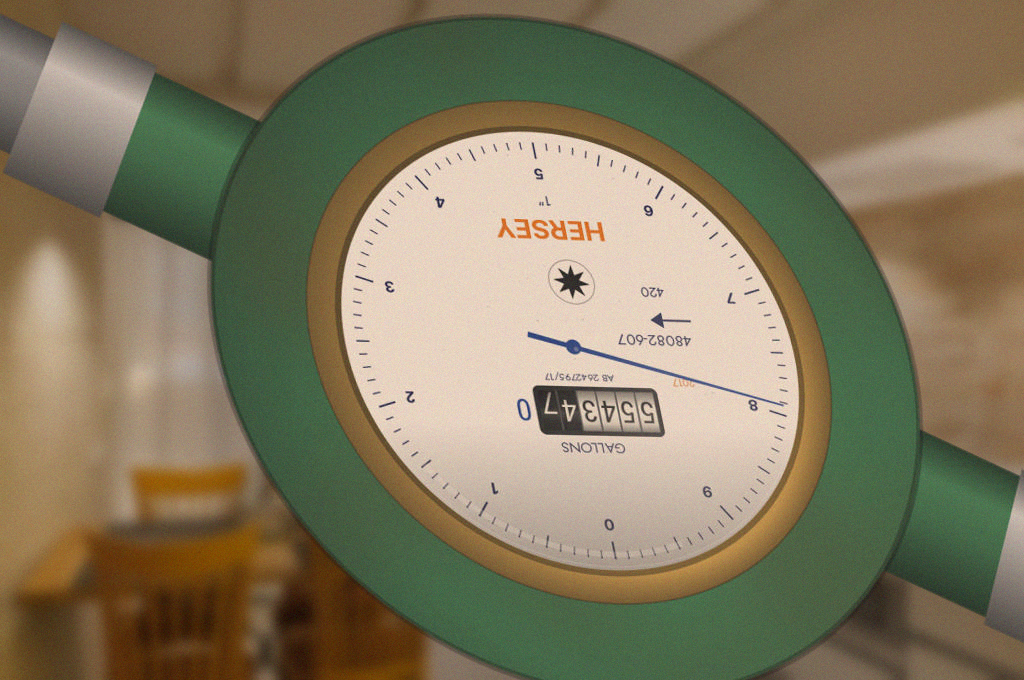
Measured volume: 5543467.9 gal
